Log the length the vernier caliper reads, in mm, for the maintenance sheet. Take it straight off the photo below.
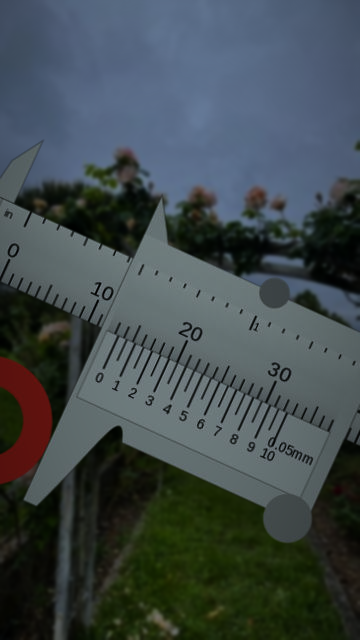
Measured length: 13.4 mm
